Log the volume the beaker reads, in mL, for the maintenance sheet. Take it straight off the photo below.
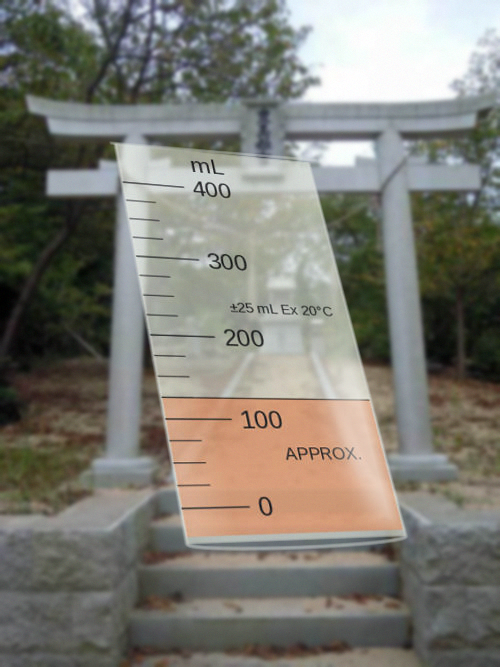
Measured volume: 125 mL
